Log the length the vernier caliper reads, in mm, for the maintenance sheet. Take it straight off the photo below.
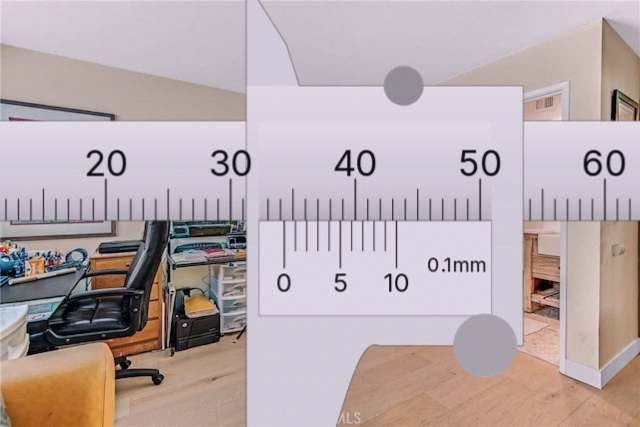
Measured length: 34.3 mm
